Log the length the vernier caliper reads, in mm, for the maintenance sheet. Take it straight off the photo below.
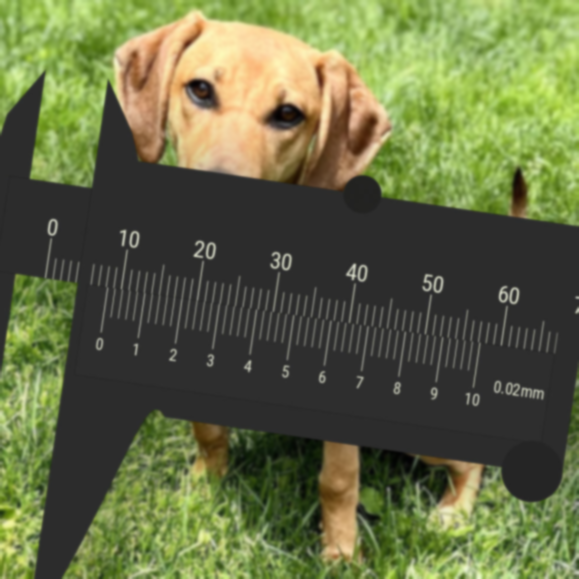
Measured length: 8.2 mm
